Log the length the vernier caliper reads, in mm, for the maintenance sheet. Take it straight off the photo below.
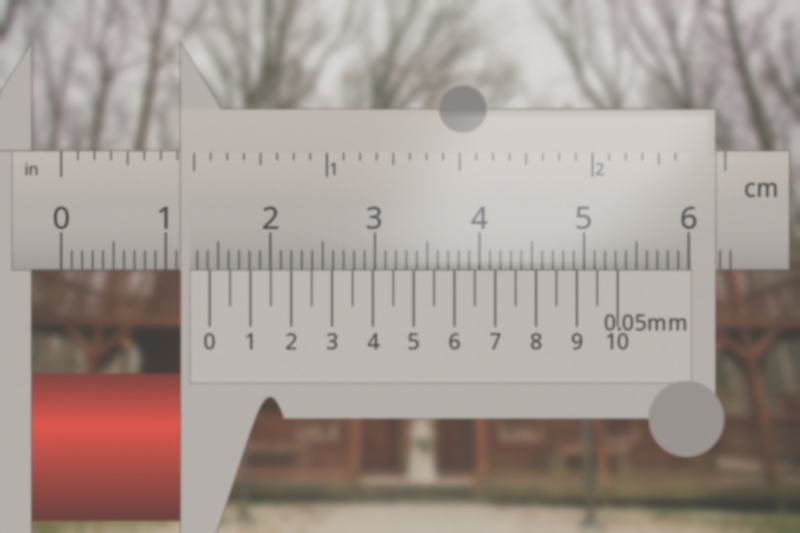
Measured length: 14.2 mm
